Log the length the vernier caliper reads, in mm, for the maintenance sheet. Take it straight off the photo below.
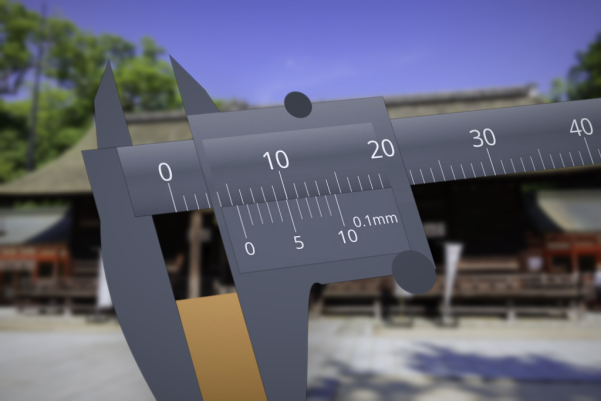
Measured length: 5.4 mm
